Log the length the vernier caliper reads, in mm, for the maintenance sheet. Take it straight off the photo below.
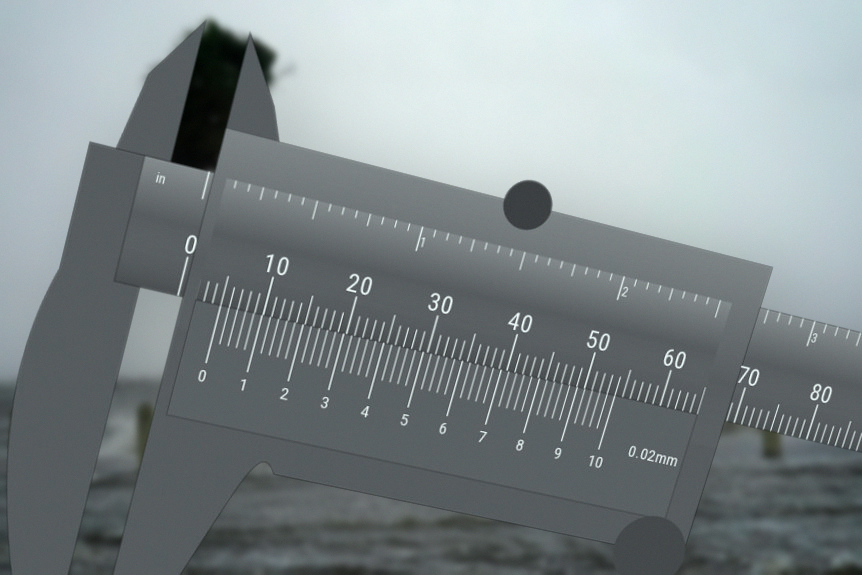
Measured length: 5.0 mm
